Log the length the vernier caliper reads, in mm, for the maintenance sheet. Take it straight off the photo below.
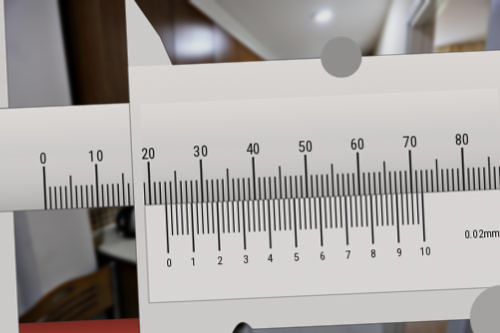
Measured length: 23.0 mm
